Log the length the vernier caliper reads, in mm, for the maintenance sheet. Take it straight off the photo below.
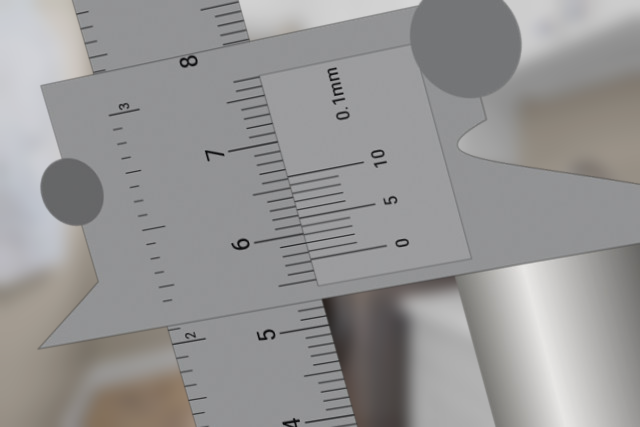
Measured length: 57.2 mm
